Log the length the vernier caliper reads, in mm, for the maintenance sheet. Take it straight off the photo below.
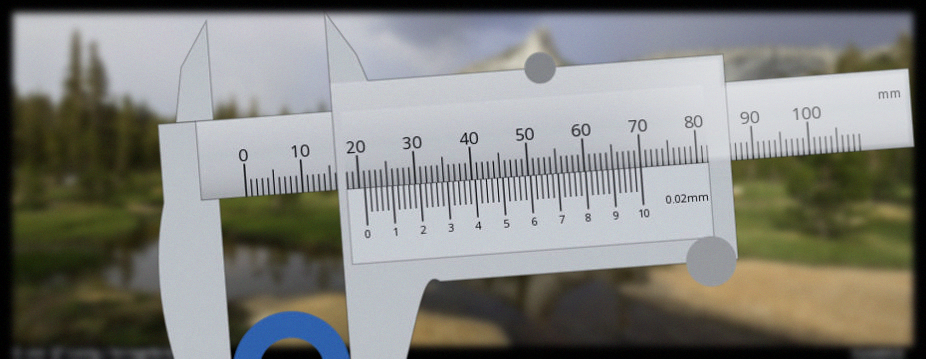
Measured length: 21.0 mm
